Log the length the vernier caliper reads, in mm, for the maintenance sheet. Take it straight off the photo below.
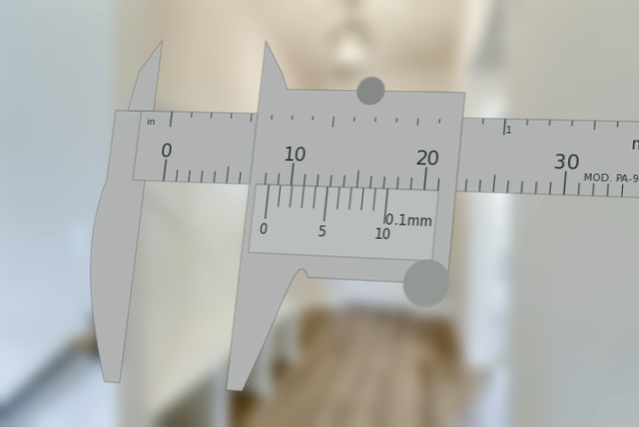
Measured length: 8.3 mm
